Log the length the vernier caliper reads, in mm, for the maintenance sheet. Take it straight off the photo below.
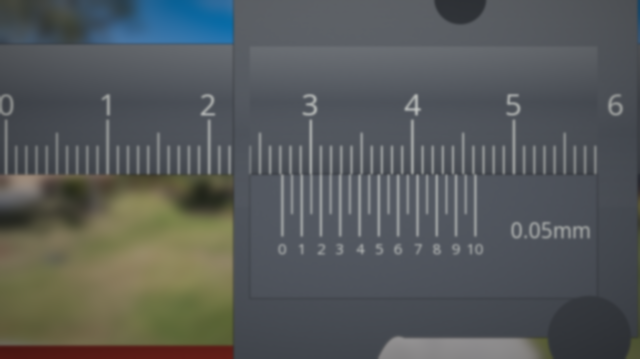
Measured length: 27.2 mm
